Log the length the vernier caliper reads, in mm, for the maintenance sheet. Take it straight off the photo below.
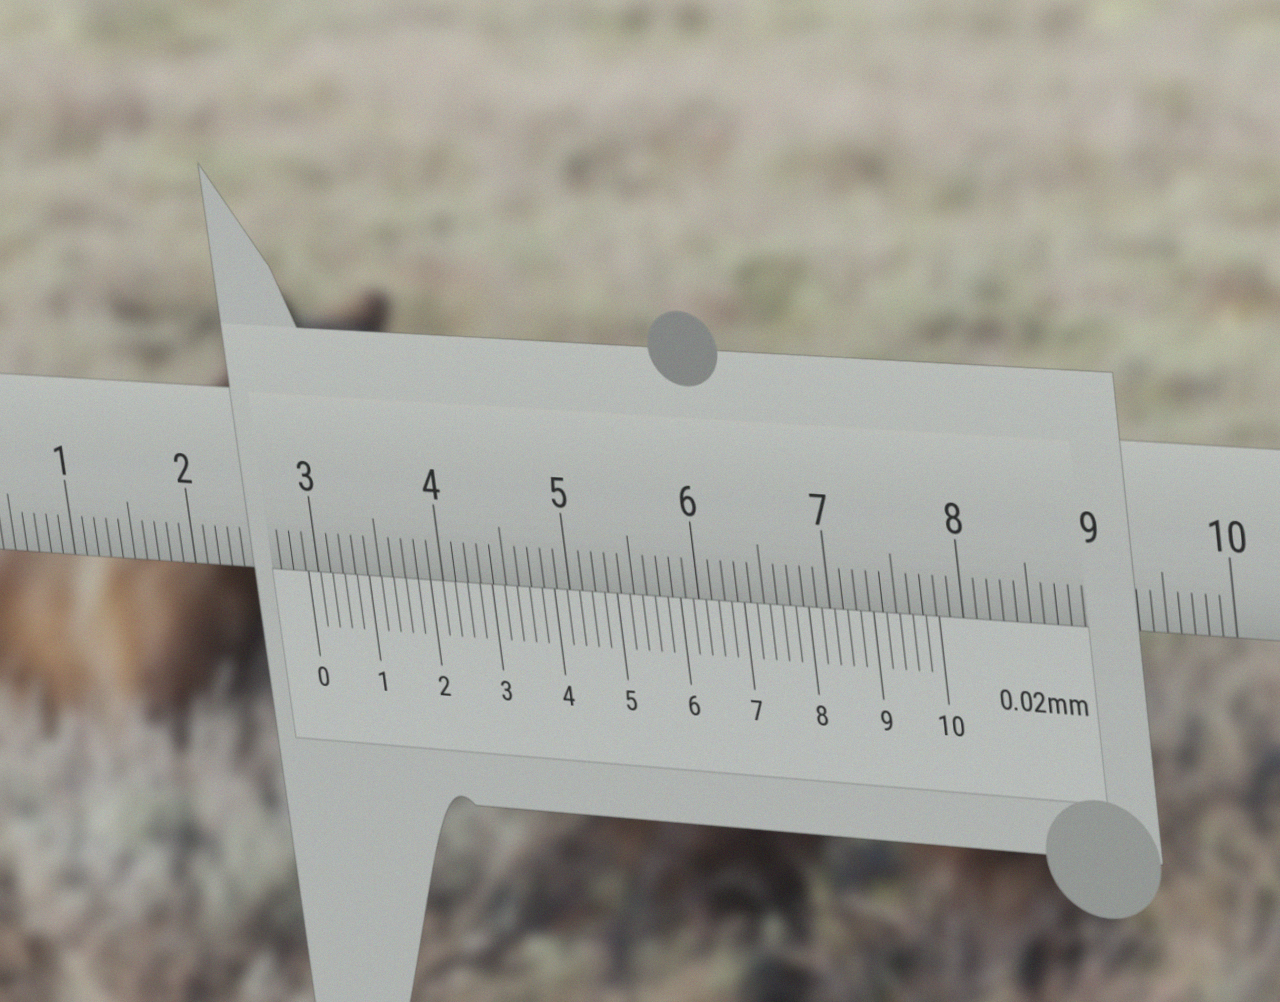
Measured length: 29.2 mm
